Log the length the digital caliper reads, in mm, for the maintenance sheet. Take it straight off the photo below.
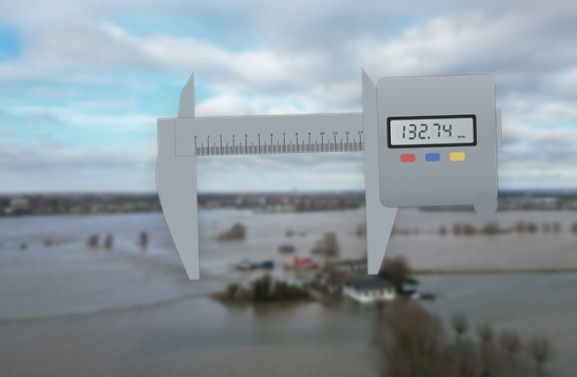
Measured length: 132.74 mm
